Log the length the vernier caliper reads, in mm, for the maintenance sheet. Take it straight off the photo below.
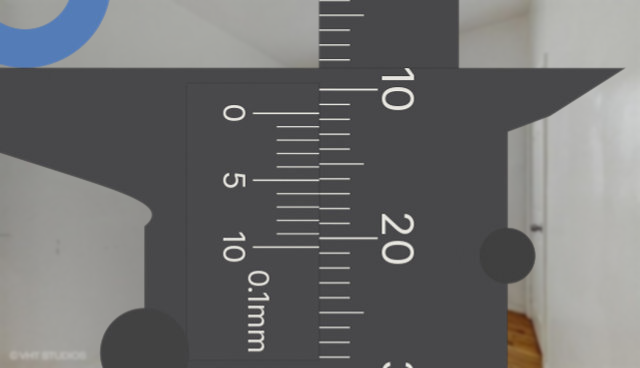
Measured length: 11.6 mm
